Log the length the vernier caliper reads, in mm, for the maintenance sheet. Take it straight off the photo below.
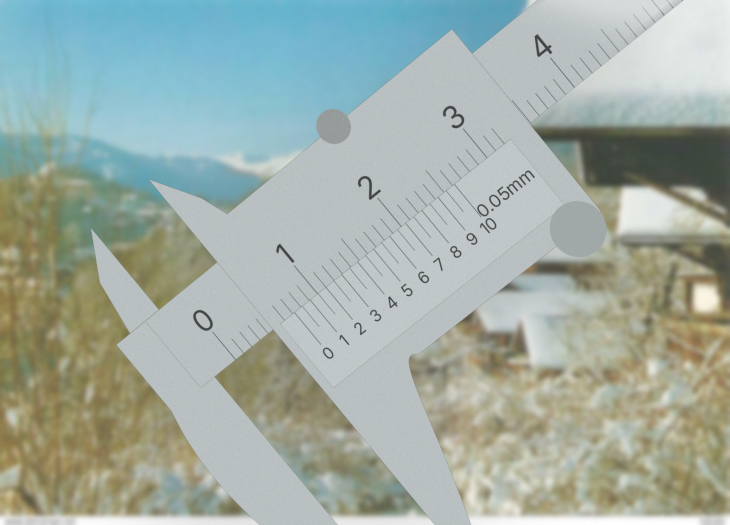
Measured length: 7.2 mm
